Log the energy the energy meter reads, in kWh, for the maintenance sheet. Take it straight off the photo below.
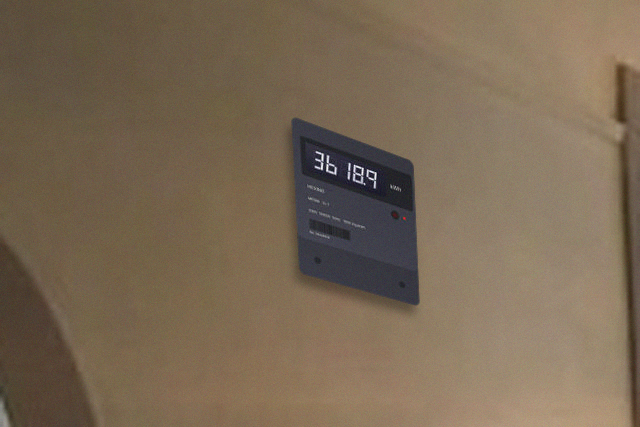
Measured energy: 3618.9 kWh
